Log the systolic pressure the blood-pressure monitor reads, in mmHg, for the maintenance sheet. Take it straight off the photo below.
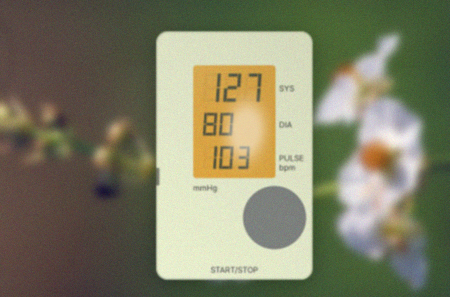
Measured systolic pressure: 127 mmHg
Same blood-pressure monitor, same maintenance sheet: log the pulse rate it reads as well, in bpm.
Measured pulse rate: 103 bpm
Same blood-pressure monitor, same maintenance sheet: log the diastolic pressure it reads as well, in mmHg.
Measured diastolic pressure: 80 mmHg
